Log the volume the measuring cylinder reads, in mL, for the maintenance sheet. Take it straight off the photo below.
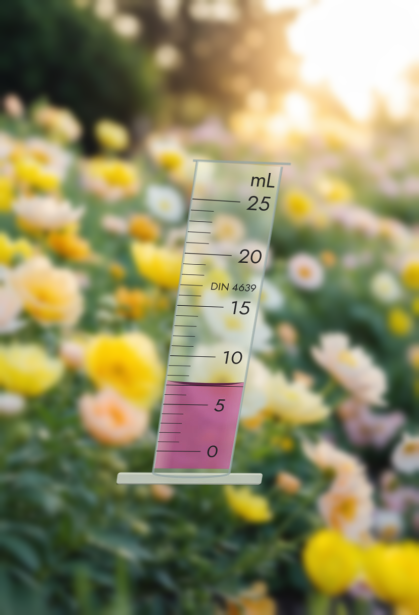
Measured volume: 7 mL
